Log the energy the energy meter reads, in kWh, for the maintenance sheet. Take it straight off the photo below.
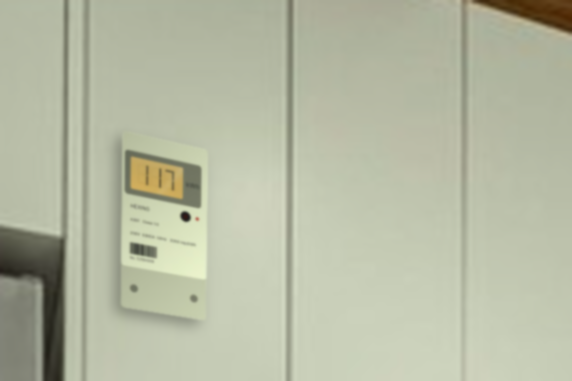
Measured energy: 117 kWh
